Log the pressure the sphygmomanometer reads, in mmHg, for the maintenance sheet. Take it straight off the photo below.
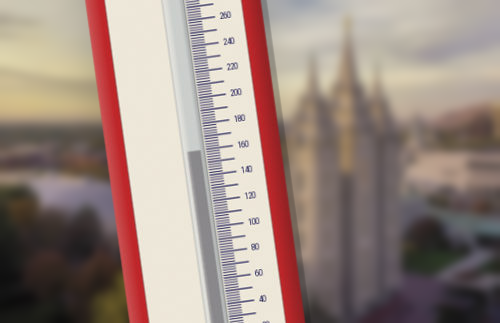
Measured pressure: 160 mmHg
